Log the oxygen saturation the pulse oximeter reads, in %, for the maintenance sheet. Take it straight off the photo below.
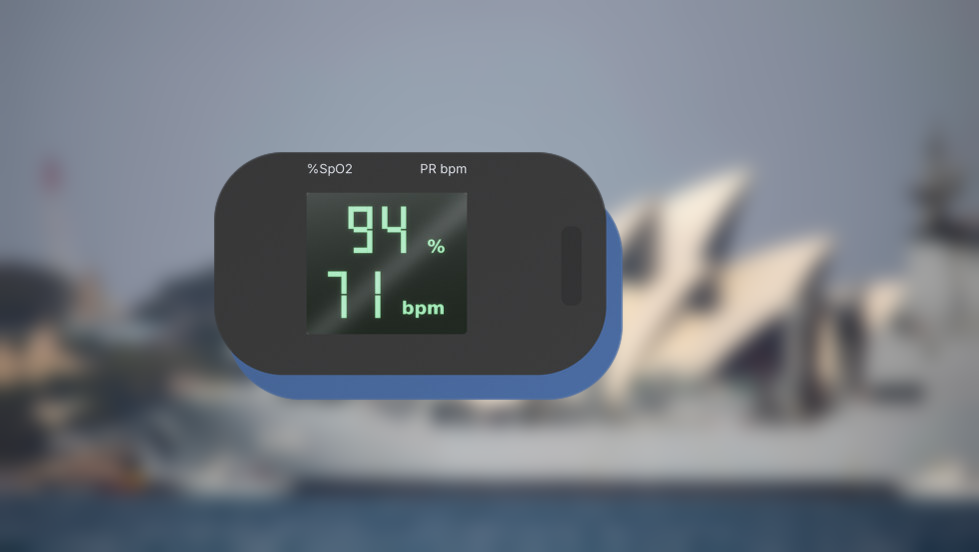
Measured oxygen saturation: 94 %
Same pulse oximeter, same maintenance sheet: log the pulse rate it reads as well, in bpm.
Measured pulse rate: 71 bpm
